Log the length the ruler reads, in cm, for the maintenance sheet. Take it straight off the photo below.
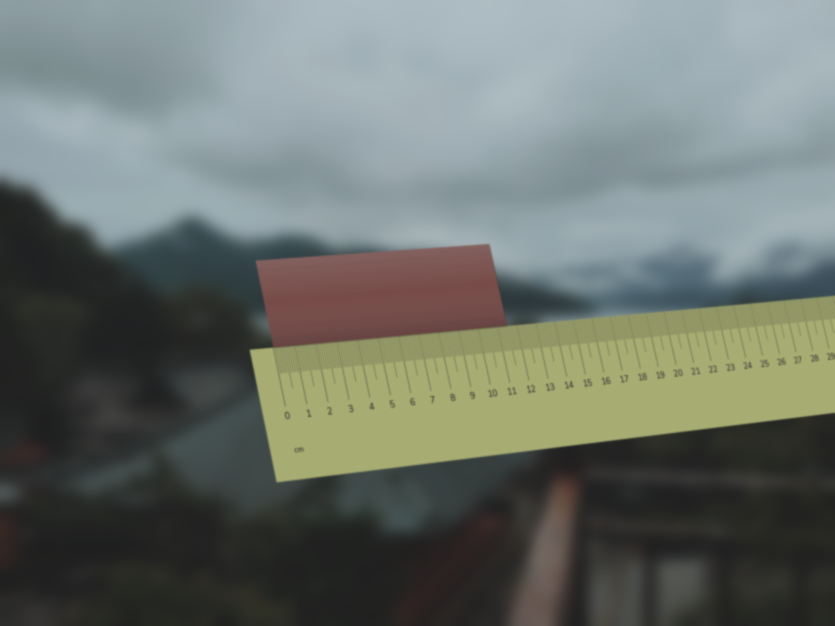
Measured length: 11.5 cm
